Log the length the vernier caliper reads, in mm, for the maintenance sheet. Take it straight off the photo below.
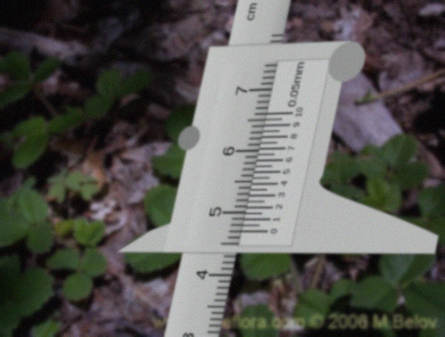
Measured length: 47.0 mm
